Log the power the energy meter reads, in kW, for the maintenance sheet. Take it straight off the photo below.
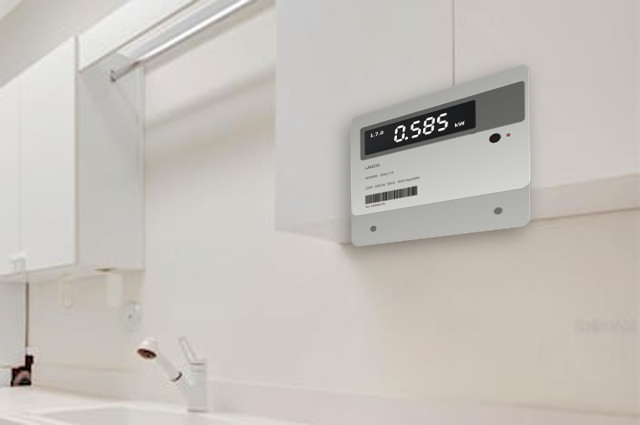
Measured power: 0.585 kW
